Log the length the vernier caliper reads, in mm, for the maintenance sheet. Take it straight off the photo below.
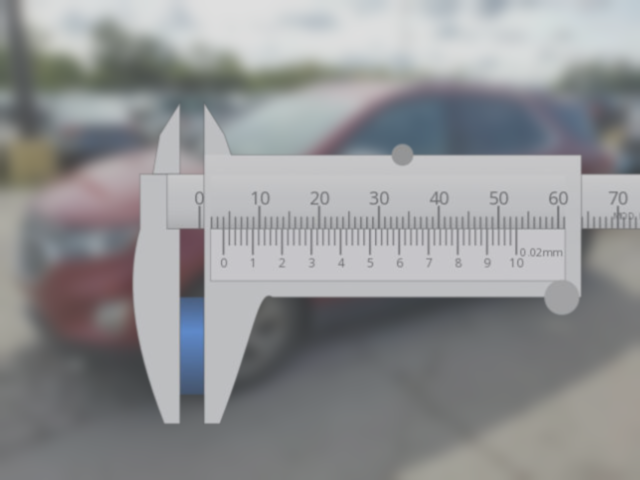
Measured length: 4.0 mm
